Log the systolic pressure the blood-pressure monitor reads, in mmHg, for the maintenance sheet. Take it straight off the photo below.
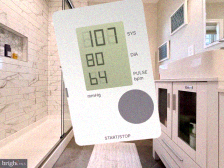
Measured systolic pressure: 107 mmHg
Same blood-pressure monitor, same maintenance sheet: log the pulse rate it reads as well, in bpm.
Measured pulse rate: 64 bpm
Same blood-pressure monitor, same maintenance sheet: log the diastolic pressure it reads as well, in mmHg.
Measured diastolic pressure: 80 mmHg
